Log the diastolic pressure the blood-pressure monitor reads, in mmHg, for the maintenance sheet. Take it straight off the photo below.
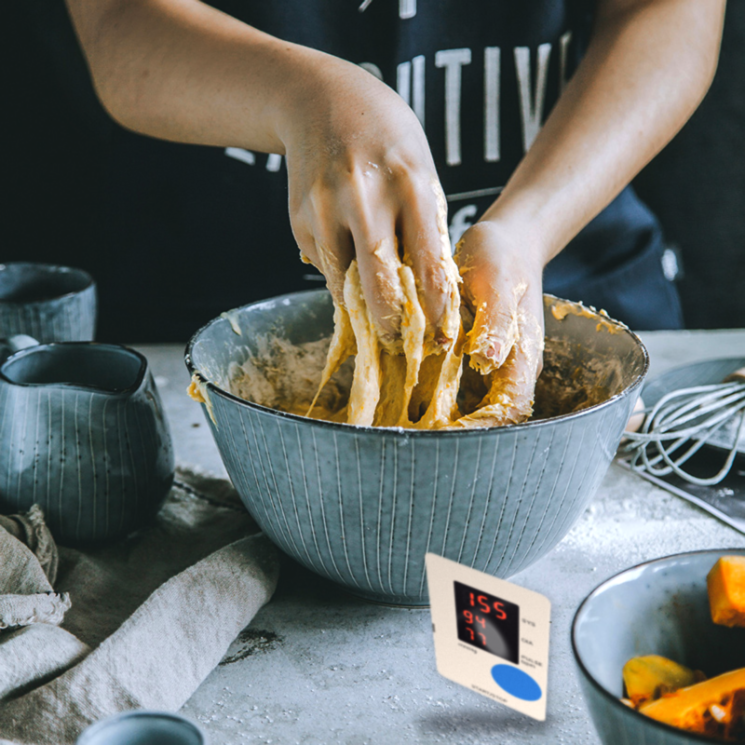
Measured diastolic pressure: 94 mmHg
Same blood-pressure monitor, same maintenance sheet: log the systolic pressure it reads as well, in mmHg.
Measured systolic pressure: 155 mmHg
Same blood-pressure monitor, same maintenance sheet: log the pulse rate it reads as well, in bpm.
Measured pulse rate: 77 bpm
